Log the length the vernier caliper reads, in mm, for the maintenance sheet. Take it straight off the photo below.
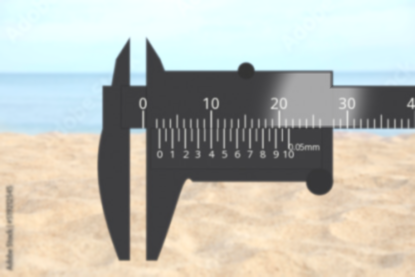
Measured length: 2.4 mm
